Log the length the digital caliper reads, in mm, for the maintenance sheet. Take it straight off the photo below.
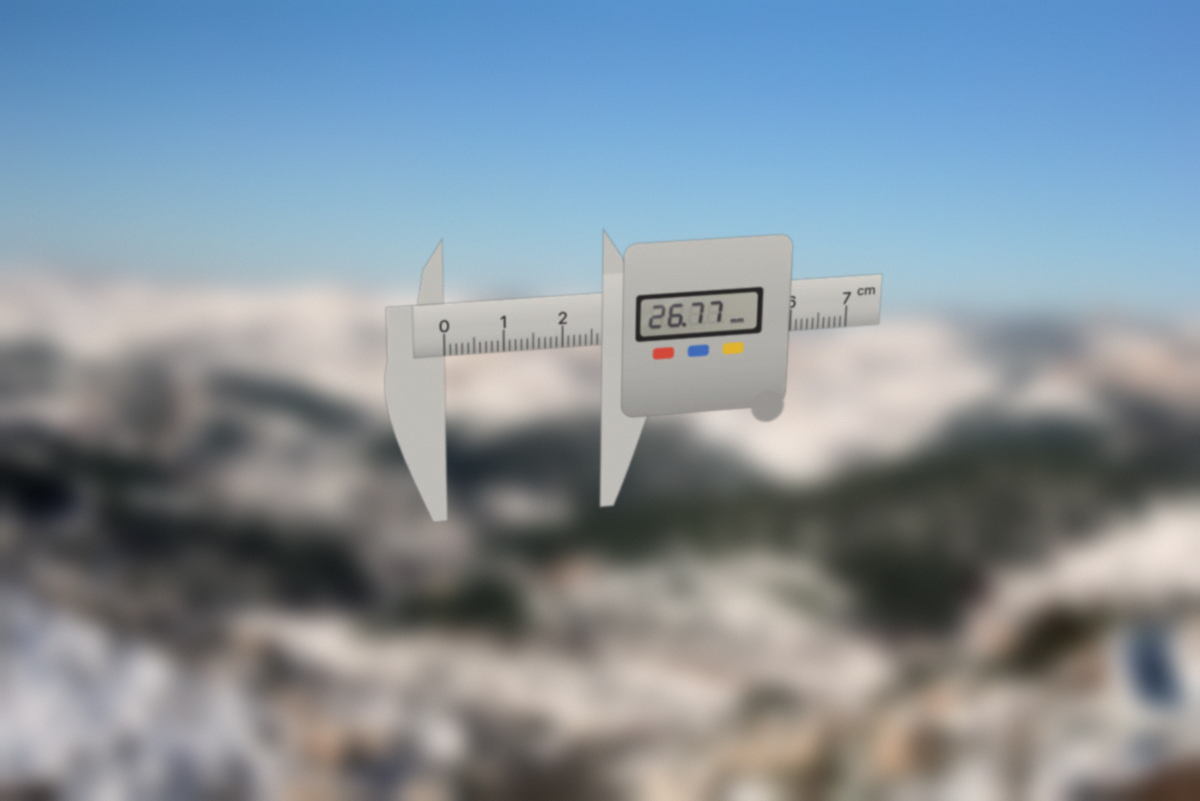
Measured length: 26.77 mm
